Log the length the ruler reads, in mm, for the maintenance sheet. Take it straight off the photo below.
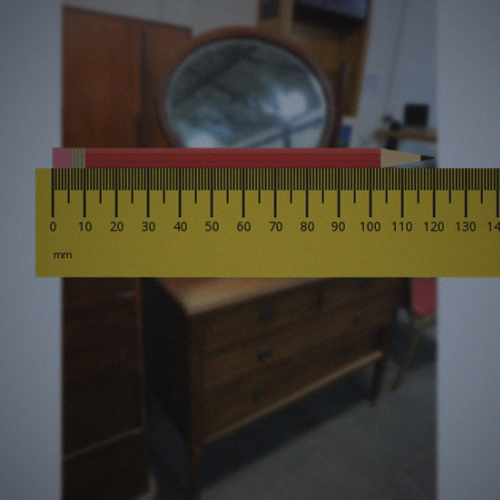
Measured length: 120 mm
